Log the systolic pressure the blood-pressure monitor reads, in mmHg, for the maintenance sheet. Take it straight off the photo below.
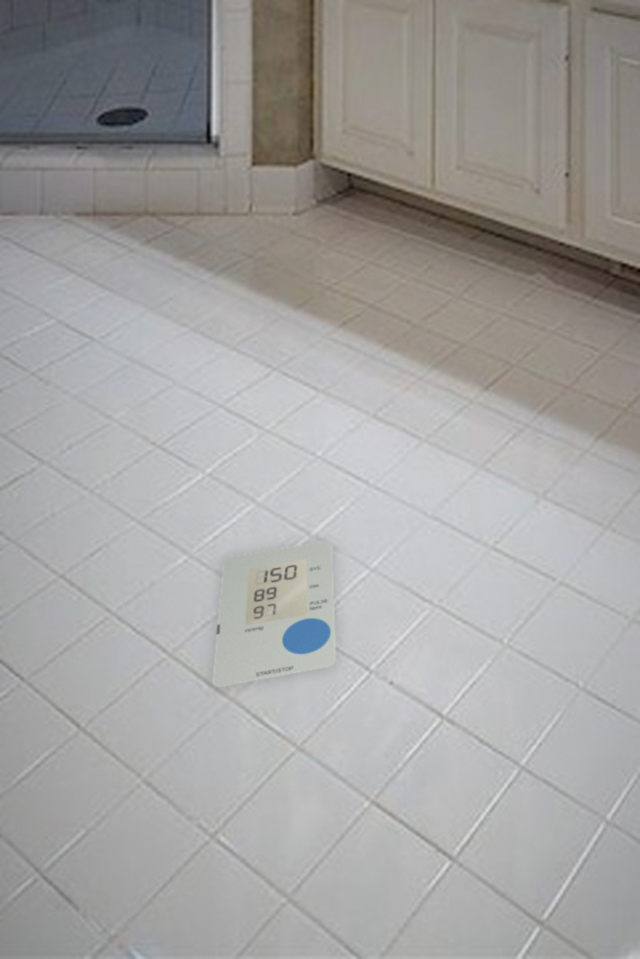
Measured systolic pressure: 150 mmHg
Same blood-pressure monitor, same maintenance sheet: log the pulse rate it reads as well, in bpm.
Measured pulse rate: 97 bpm
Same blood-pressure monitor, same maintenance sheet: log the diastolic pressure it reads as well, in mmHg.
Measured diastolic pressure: 89 mmHg
